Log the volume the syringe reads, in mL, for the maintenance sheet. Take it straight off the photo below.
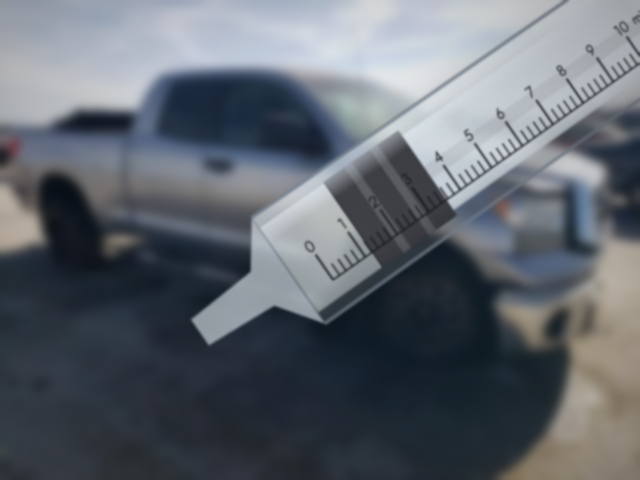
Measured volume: 1.2 mL
